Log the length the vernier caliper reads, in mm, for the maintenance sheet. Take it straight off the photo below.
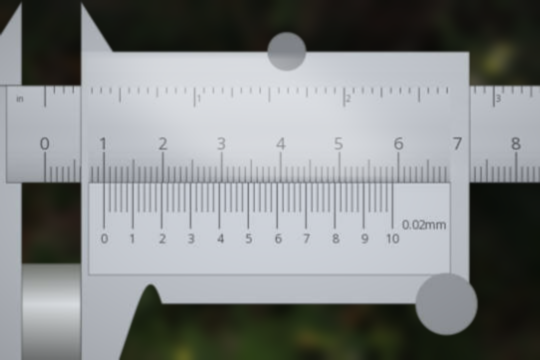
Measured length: 10.0 mm
